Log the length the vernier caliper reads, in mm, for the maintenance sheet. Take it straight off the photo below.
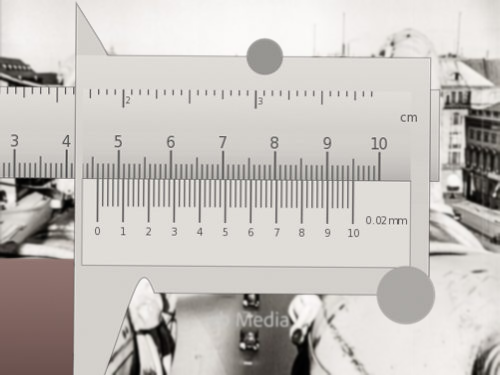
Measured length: 46.0 mm
